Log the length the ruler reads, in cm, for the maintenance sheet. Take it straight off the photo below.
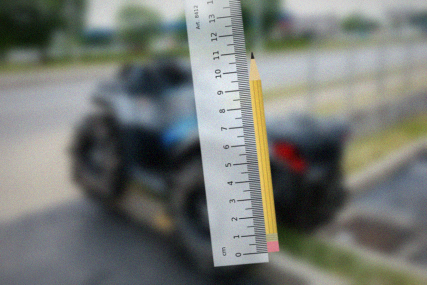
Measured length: 11 cm
